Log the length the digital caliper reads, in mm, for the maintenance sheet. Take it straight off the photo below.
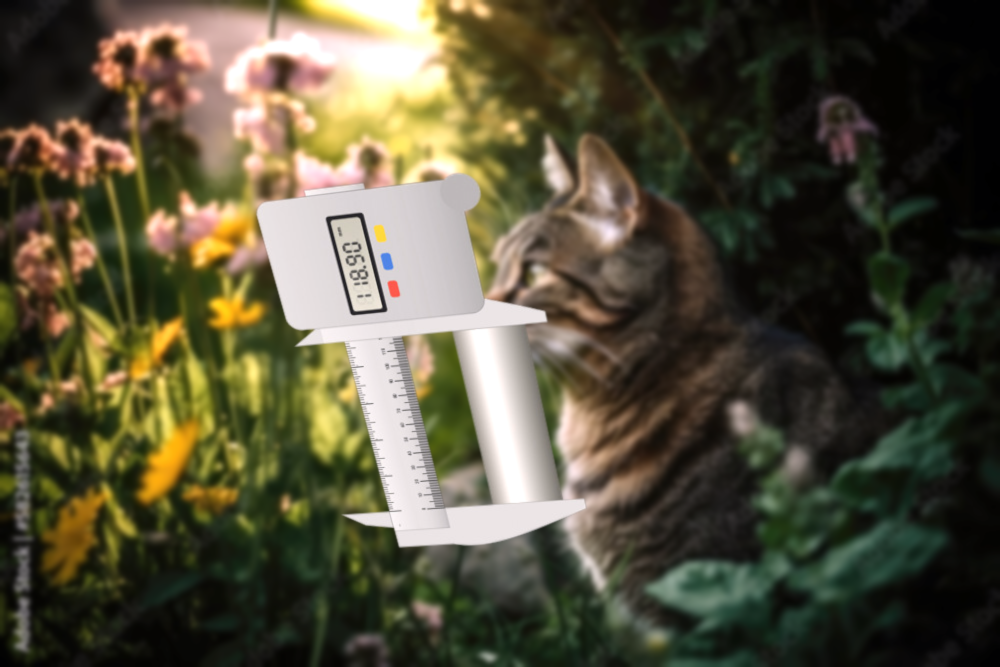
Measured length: 118.90 mm
